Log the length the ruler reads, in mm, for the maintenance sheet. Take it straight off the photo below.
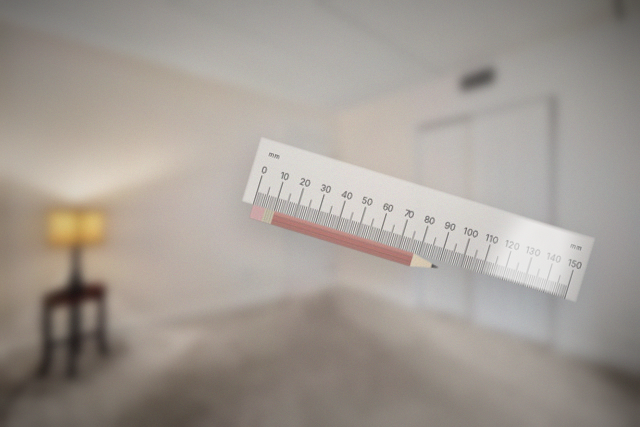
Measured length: 90 mm
